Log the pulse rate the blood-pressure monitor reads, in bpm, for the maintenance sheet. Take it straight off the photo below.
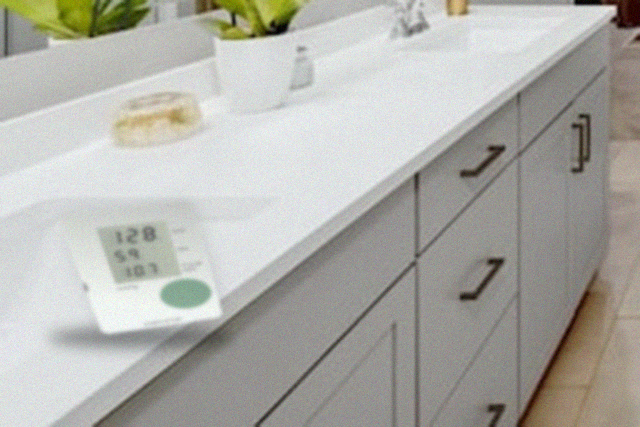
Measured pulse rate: 107 bpm
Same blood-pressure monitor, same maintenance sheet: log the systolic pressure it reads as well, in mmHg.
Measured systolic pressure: 128 mmHg
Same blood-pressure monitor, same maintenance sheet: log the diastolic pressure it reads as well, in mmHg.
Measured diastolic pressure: 59 mmHg
